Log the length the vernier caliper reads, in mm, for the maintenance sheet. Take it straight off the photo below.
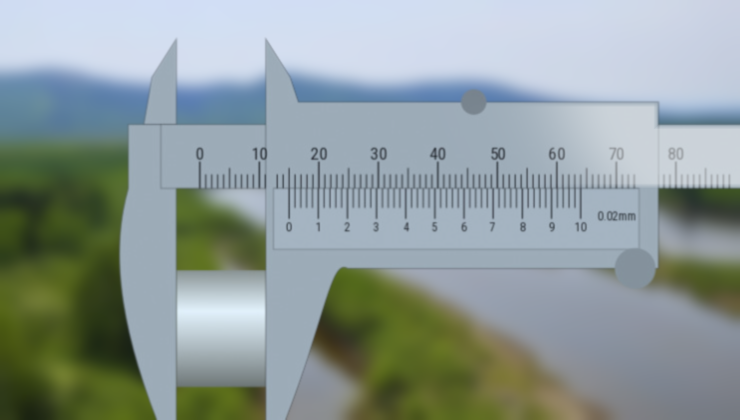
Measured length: 15.0 mm
